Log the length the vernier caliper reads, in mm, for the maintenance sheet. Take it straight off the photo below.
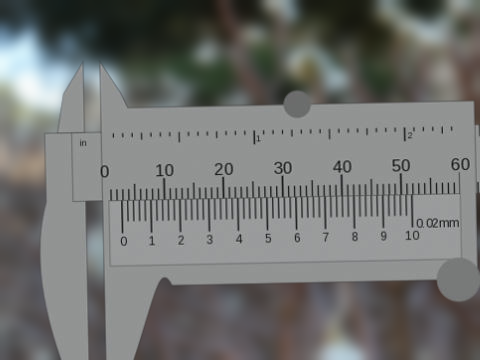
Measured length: 2.8 mm
